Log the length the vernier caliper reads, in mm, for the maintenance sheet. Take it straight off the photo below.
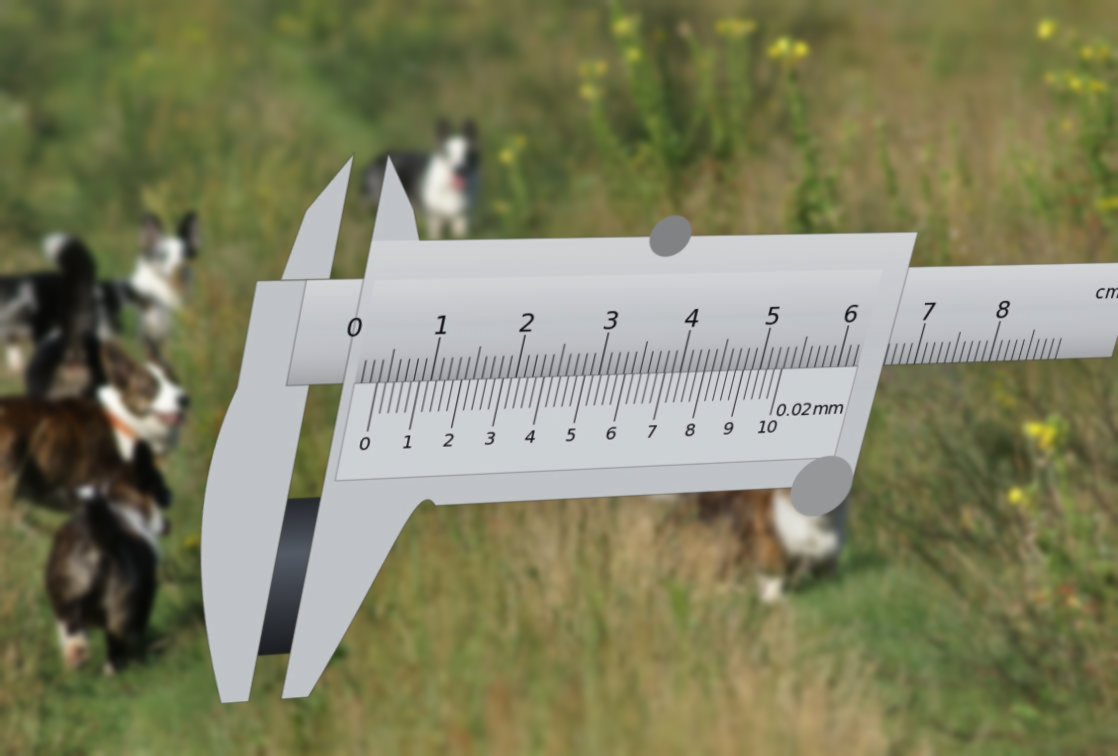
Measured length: 3.8 mm
